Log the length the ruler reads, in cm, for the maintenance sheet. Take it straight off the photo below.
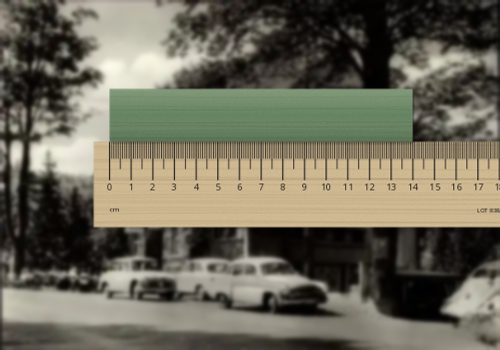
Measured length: 14 cm
